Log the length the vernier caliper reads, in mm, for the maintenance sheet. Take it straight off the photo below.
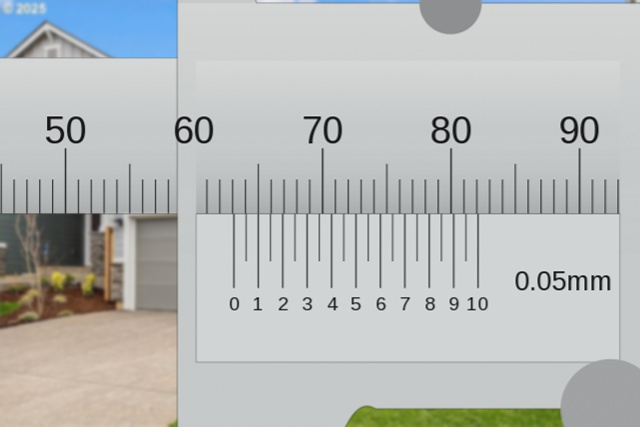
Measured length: 63.1 mm
